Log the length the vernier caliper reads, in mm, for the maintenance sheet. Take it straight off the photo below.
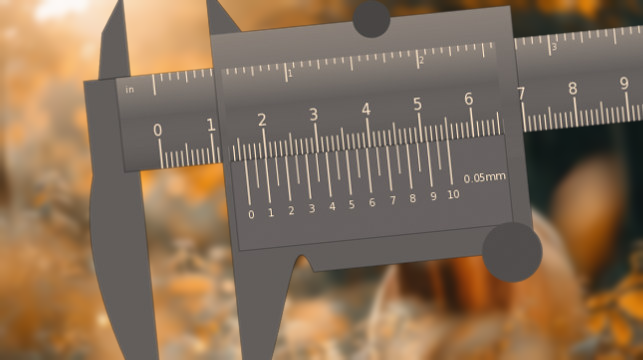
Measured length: 16.0 mm
